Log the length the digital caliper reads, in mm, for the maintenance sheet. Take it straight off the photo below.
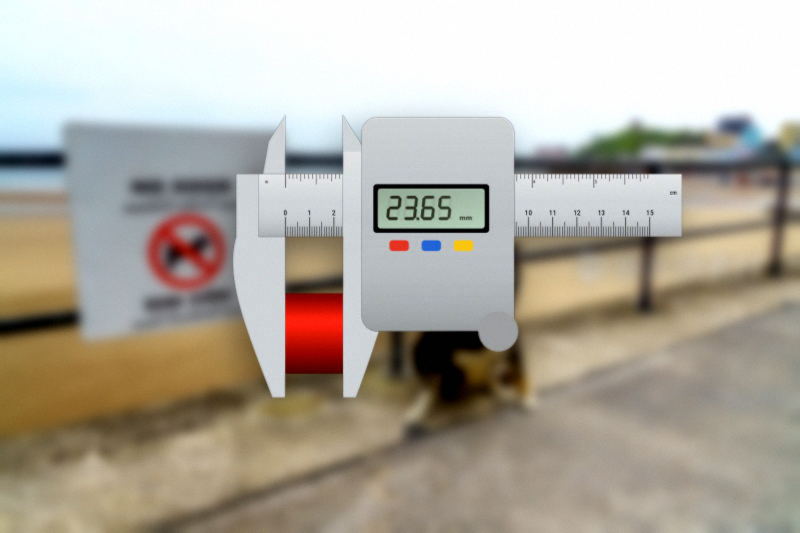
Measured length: 23.65 mm
